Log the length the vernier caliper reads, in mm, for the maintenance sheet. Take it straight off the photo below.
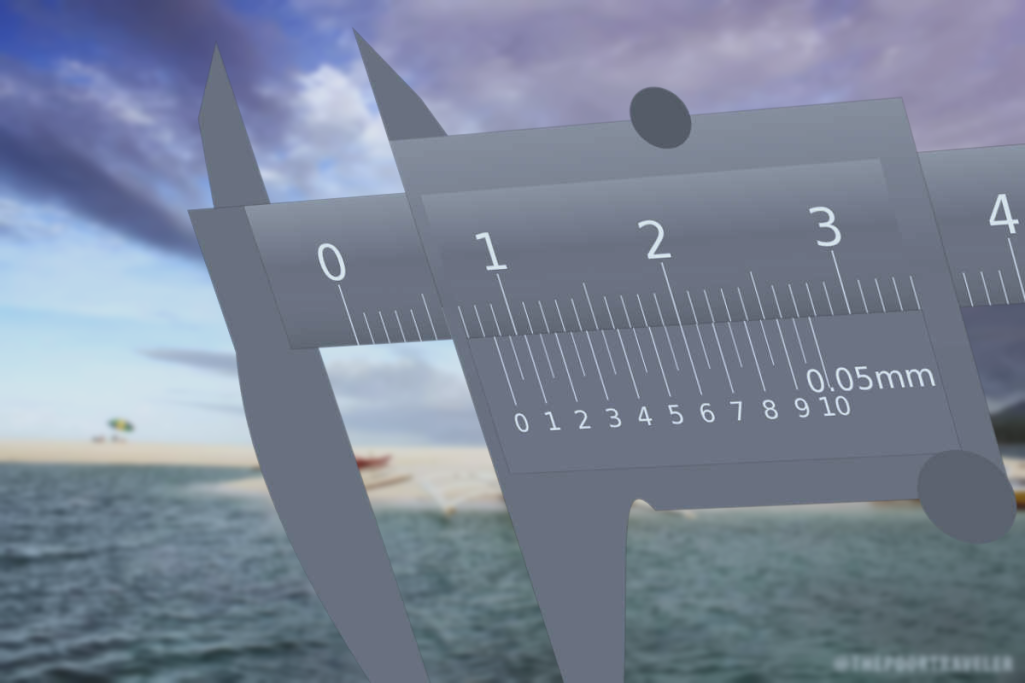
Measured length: 8.6 mm
